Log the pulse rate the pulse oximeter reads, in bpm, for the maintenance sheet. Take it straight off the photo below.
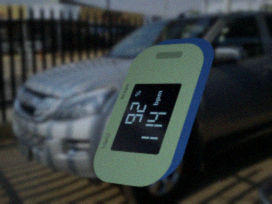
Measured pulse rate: 114 bpm
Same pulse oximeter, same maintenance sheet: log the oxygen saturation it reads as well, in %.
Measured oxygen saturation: 92 %
